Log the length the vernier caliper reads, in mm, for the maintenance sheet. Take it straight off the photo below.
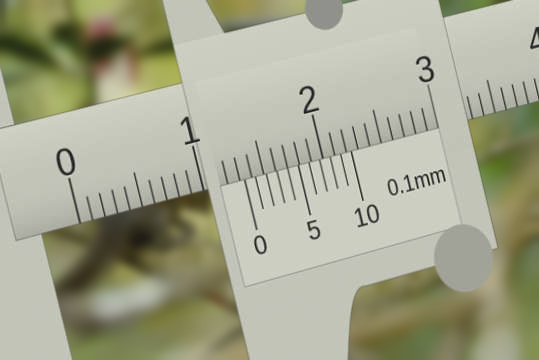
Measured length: 13.4 mm
